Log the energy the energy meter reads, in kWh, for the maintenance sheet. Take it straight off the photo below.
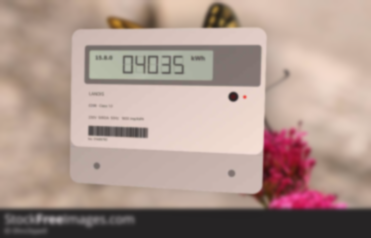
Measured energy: 4035 kWh
